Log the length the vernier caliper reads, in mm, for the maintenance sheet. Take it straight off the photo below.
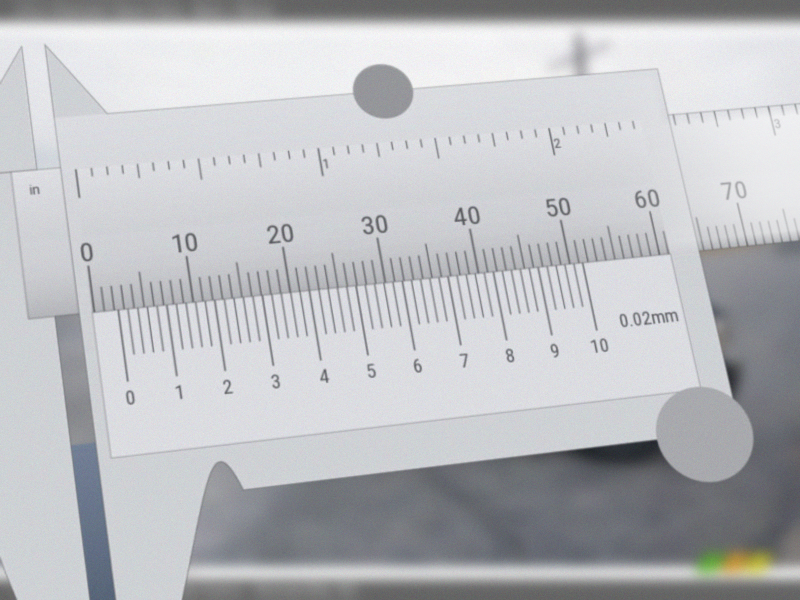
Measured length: 2.4 mm
